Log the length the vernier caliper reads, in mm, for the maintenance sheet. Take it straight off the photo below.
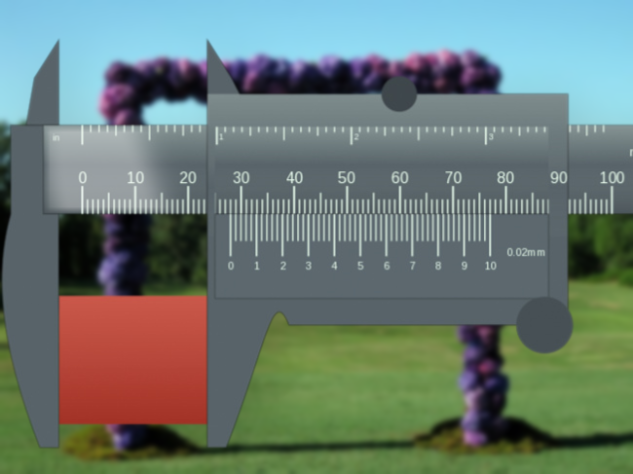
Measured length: 28.0 mm
